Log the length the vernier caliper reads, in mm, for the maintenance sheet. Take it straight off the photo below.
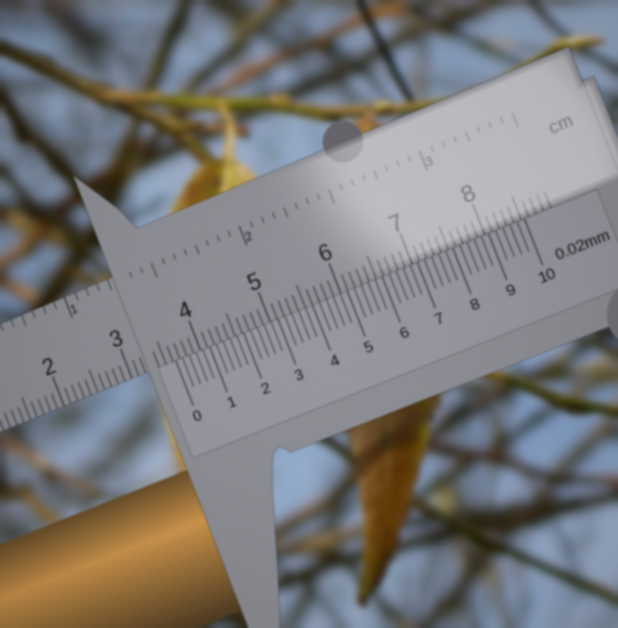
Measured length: 36.4 mm
